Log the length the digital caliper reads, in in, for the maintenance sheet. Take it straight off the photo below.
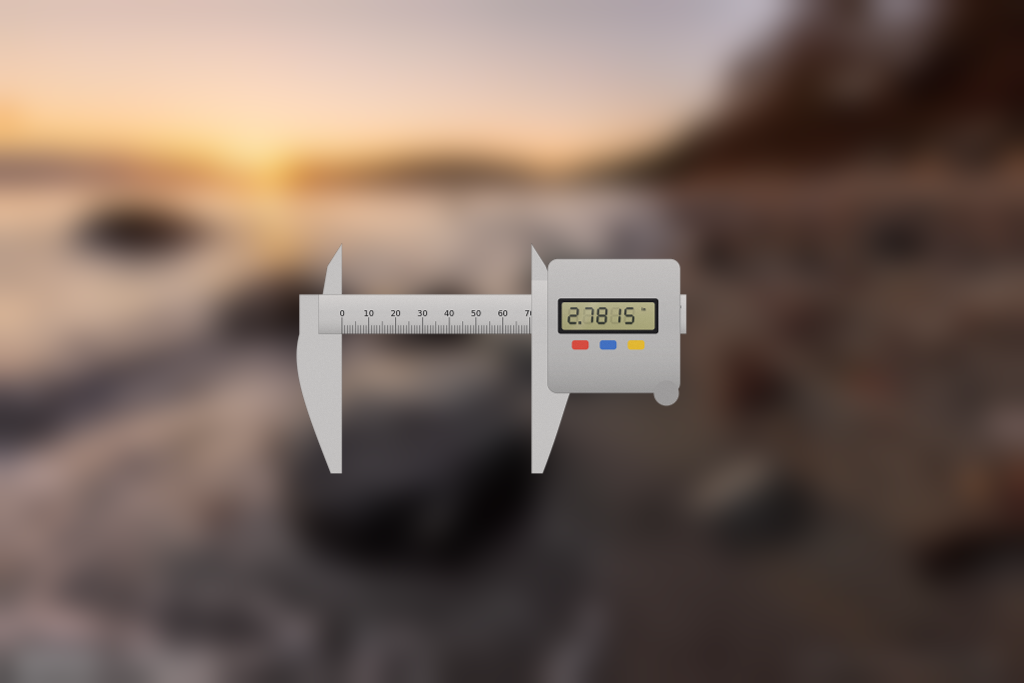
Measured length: 2.7815 in
